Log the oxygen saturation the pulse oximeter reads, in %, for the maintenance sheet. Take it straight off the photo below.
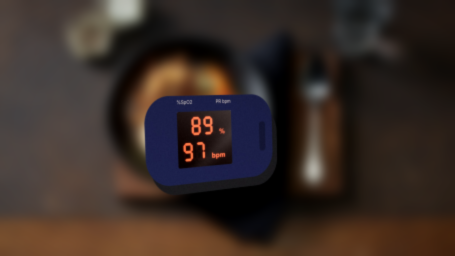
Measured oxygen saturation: 89 %
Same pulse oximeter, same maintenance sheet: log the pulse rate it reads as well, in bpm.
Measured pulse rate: 97 bpm
